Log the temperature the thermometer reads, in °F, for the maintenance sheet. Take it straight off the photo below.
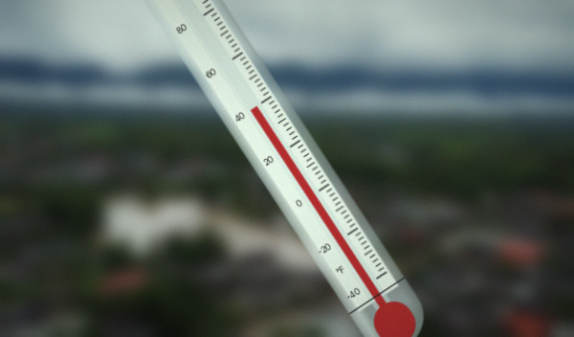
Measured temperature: 40 °F
